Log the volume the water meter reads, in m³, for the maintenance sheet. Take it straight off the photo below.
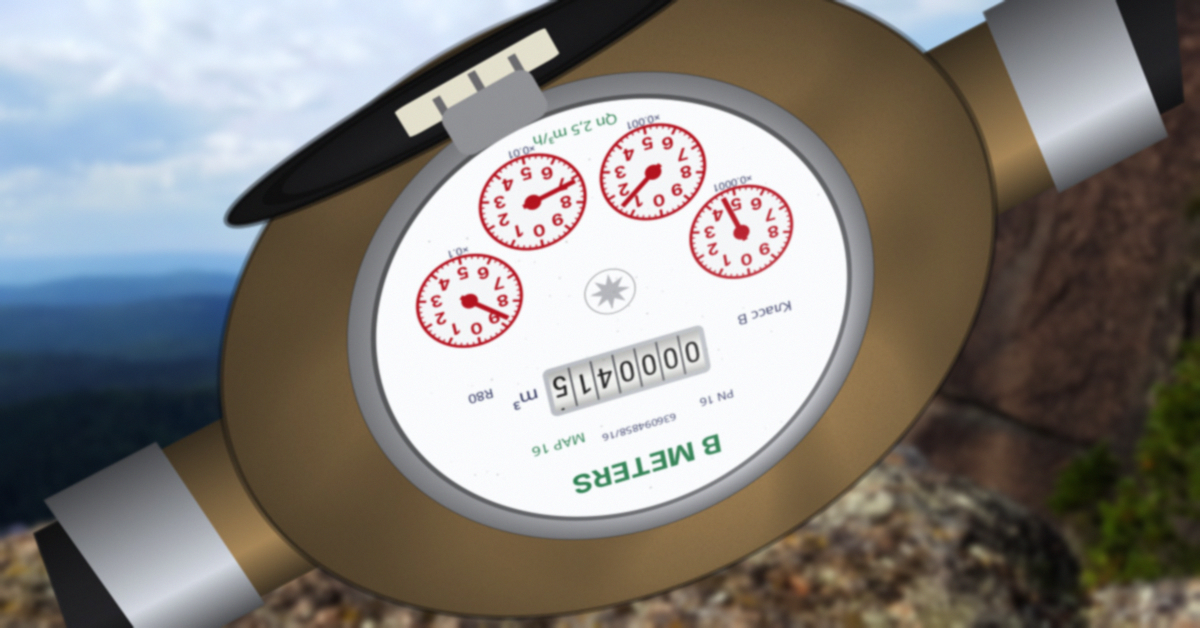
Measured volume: 414.8714 m³
